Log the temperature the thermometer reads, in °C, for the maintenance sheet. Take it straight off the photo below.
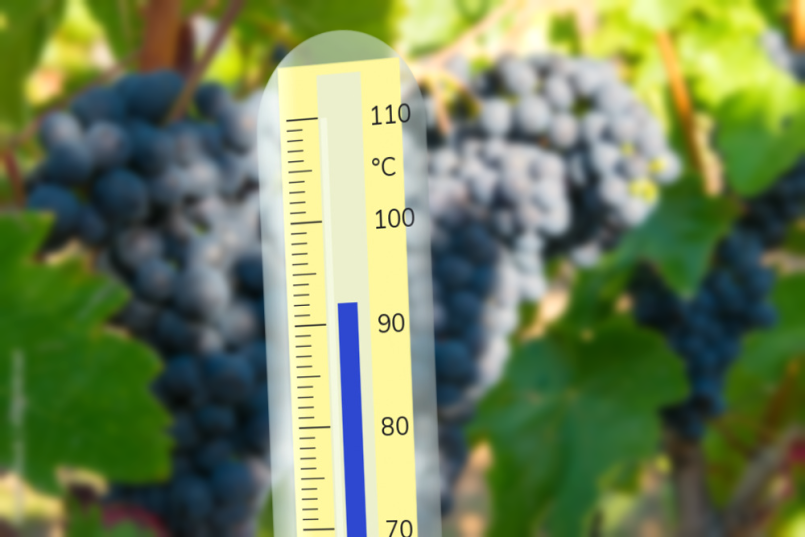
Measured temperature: 92 °C
